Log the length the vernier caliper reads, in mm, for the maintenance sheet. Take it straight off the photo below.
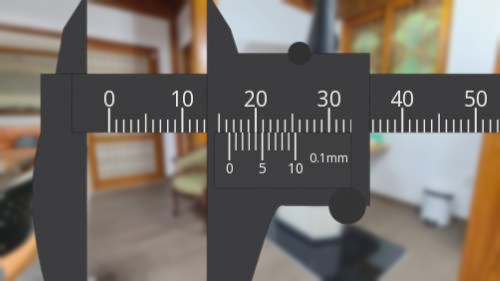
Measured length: 16.4 mm
